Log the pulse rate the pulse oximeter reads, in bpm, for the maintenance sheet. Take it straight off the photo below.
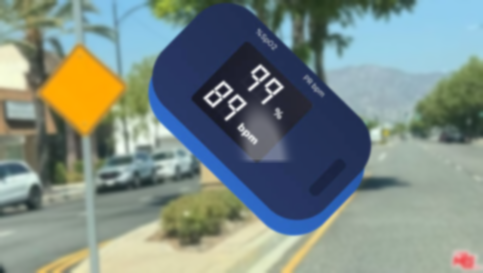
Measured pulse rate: 89 bpm
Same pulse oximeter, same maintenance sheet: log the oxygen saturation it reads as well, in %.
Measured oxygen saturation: 99 %
